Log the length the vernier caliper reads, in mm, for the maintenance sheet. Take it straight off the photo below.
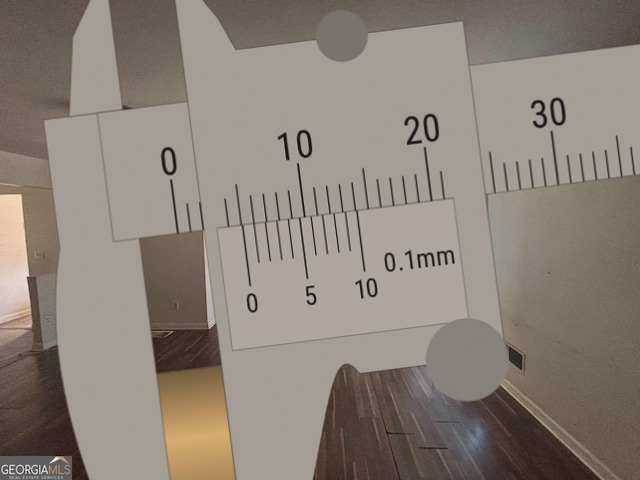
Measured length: 5.1 mm
